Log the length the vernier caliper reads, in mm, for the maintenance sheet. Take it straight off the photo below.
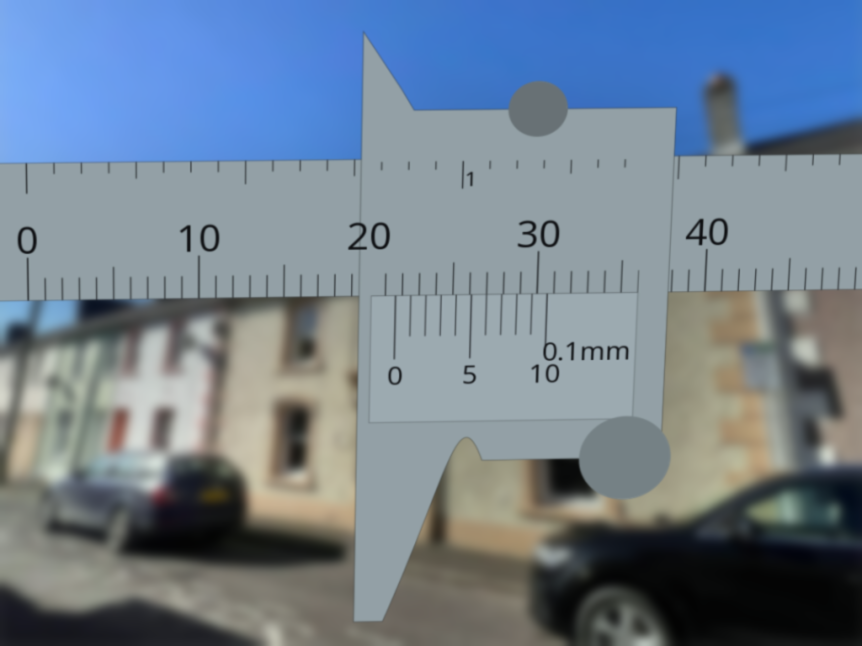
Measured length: 21.6 mm
